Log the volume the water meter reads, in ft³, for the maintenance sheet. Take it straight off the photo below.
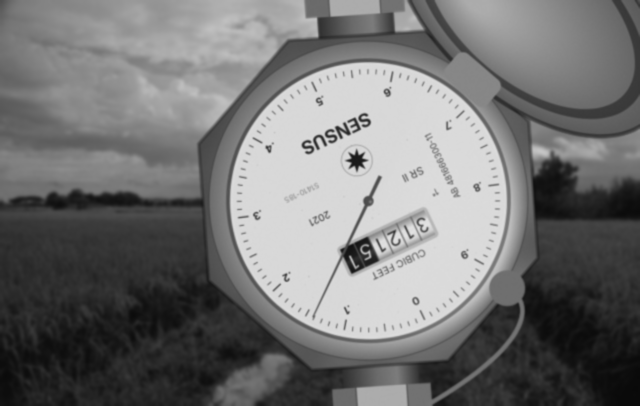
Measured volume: 312151.14 ft³
